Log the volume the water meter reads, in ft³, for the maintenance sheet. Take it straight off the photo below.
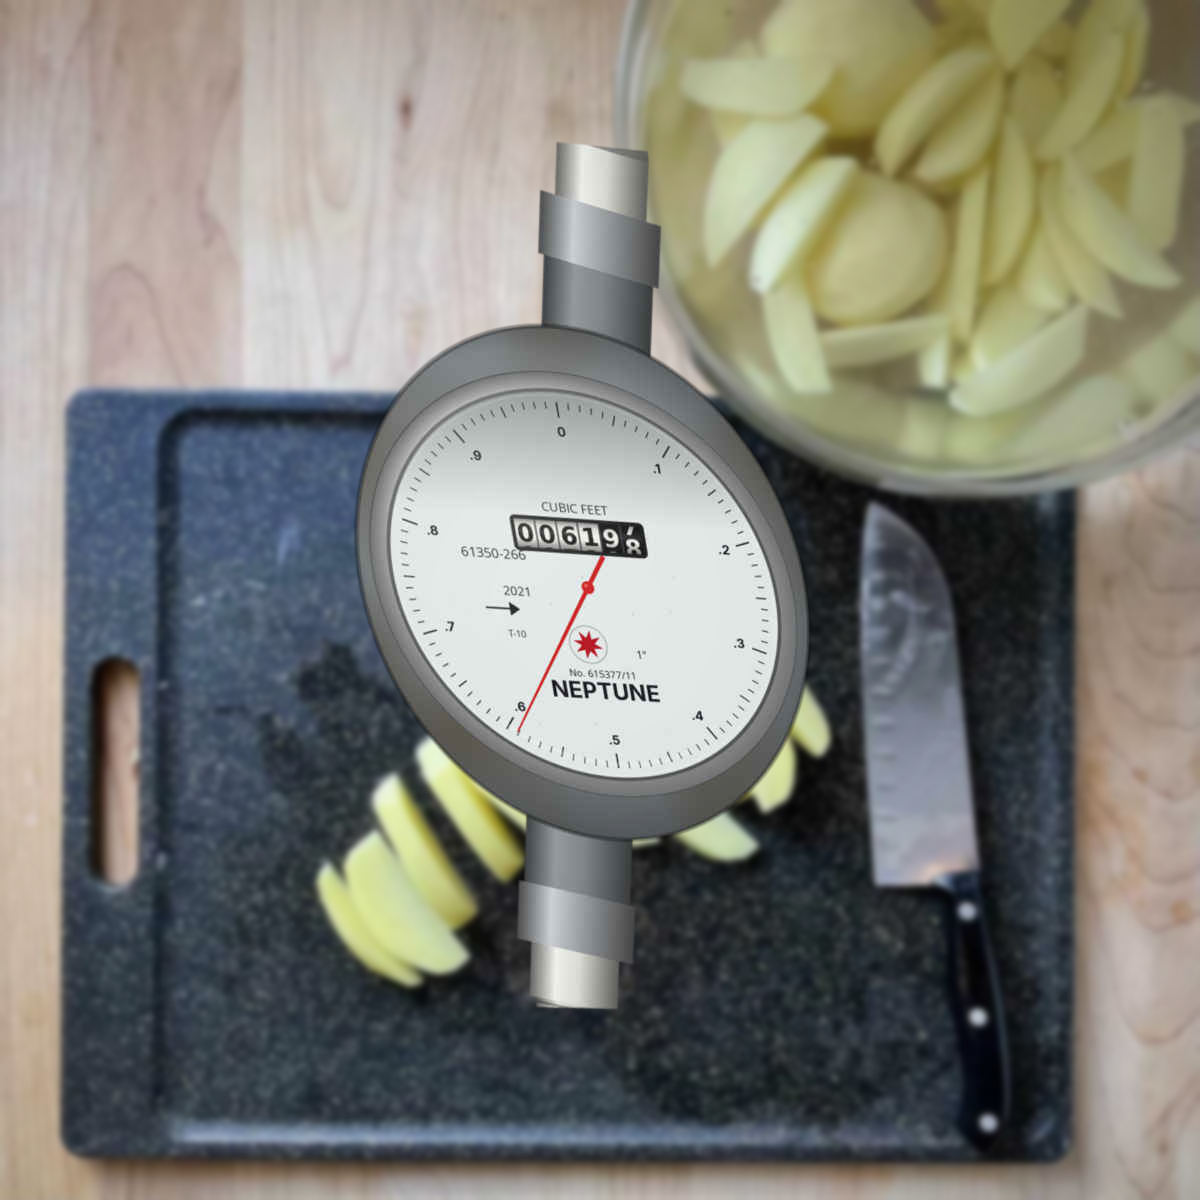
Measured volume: 6197.59 ft³
